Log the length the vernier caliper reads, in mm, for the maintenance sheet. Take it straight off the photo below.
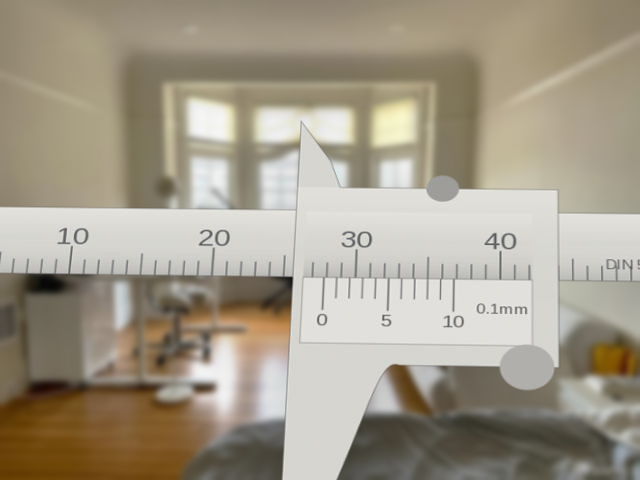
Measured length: 27.8 mm
